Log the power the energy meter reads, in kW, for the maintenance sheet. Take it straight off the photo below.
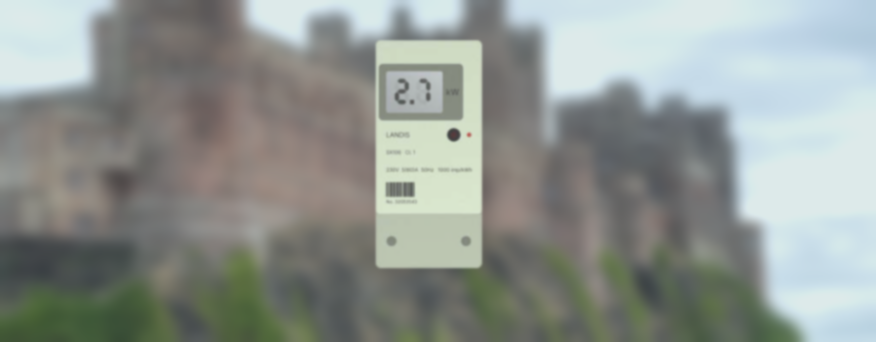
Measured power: 2.7 kW
